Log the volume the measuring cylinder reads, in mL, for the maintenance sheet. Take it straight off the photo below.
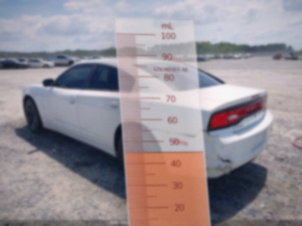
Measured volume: 45 mL
